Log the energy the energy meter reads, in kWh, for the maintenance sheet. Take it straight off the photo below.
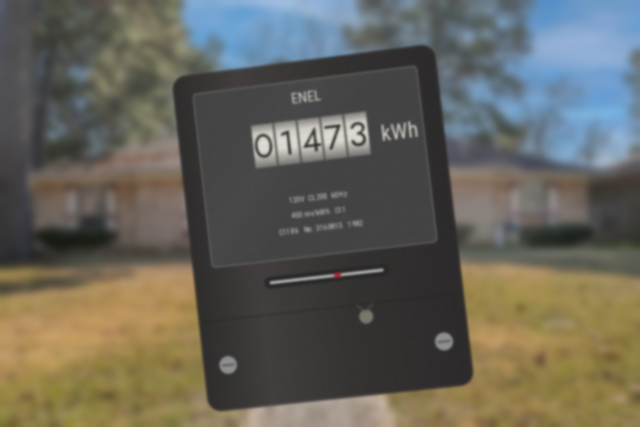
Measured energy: 1473 kWh
